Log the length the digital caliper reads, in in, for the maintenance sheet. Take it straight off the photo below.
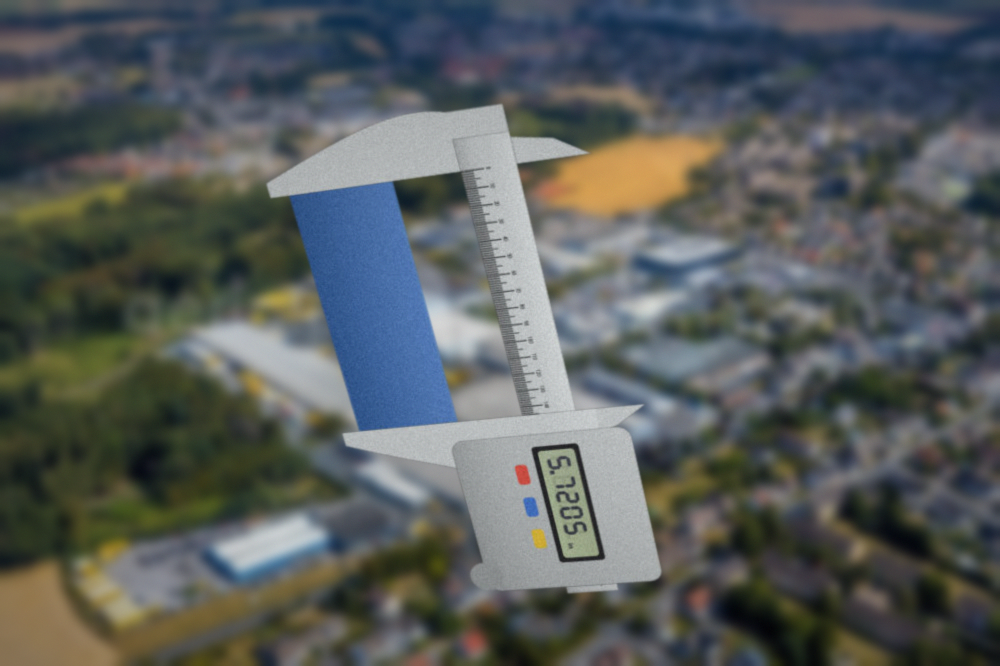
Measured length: 5.7205 in
